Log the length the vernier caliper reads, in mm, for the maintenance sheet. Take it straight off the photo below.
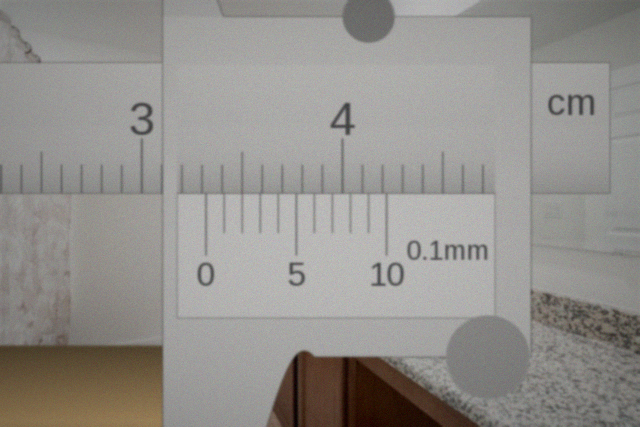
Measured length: 33.2 mm
